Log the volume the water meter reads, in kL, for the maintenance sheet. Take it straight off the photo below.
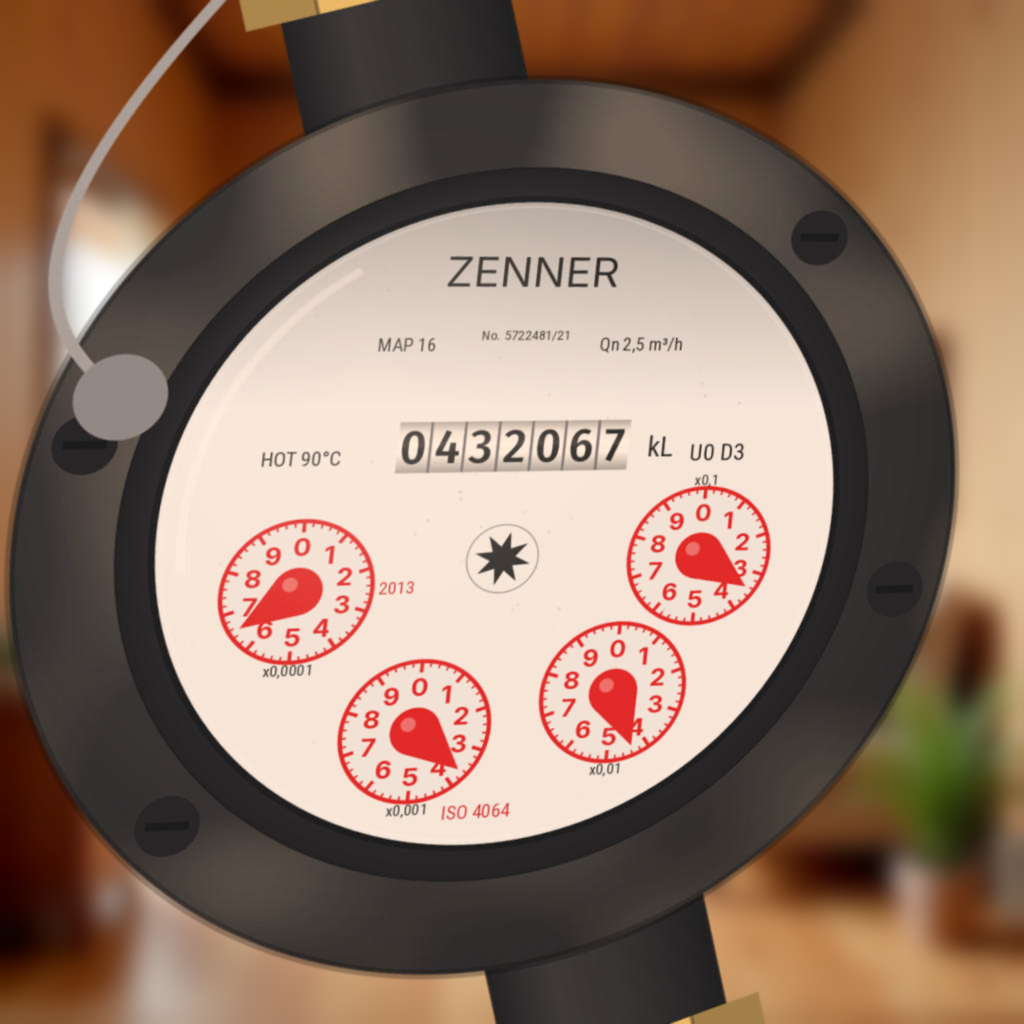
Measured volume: 432067.3436 kL
